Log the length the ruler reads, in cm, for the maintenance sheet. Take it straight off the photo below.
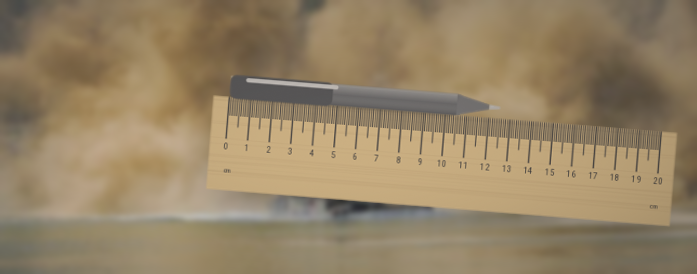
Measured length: 12.5 cm
